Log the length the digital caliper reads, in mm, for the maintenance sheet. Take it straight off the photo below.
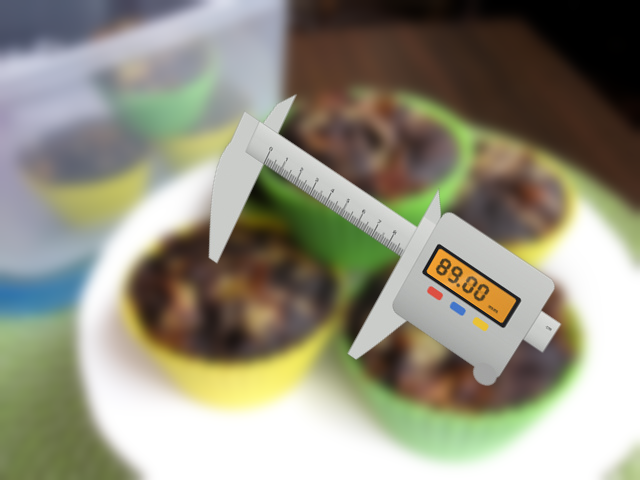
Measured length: 89.00 mm
